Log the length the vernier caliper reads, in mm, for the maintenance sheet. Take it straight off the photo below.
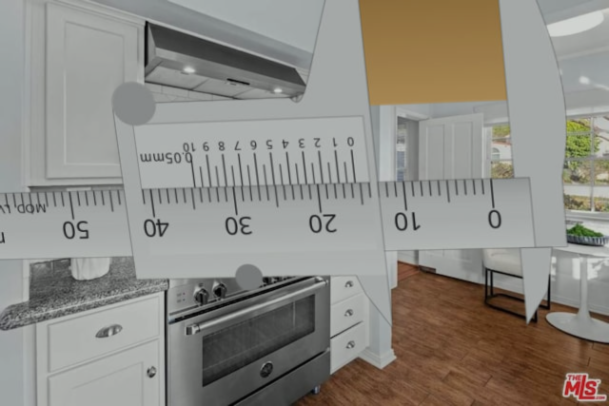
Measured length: 15.6 mm
